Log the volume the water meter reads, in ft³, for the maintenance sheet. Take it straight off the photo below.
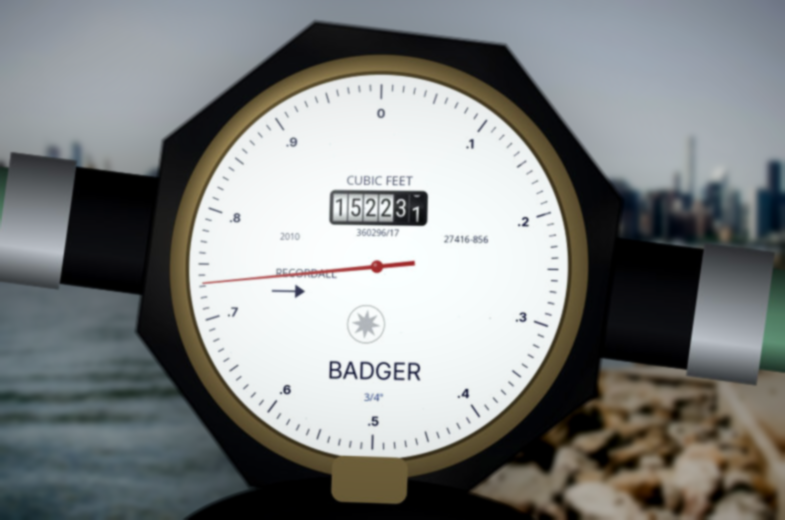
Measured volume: 152230.73 ft³
